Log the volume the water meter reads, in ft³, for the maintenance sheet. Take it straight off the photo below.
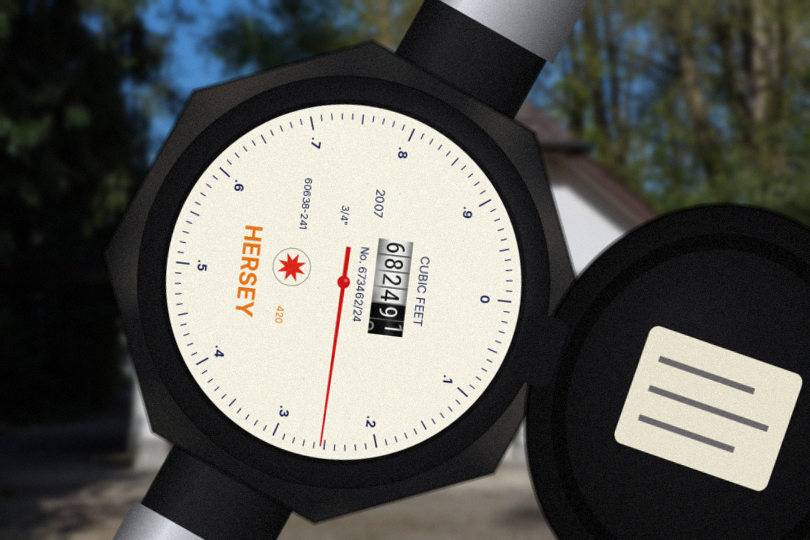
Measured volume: 682491.25 ft³
